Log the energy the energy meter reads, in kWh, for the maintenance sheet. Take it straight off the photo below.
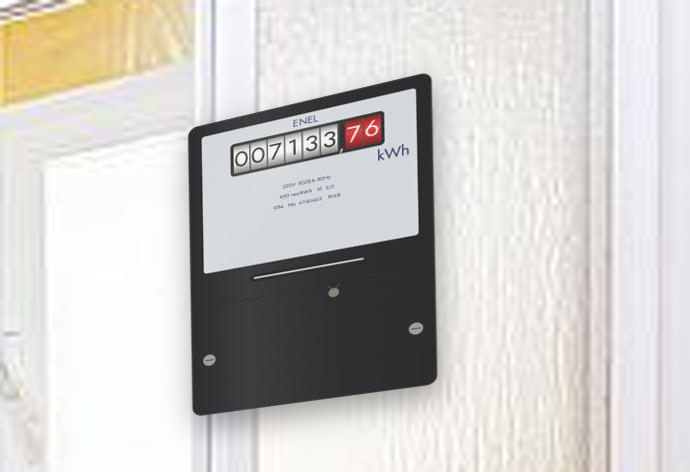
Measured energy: 7133.76 kWh
